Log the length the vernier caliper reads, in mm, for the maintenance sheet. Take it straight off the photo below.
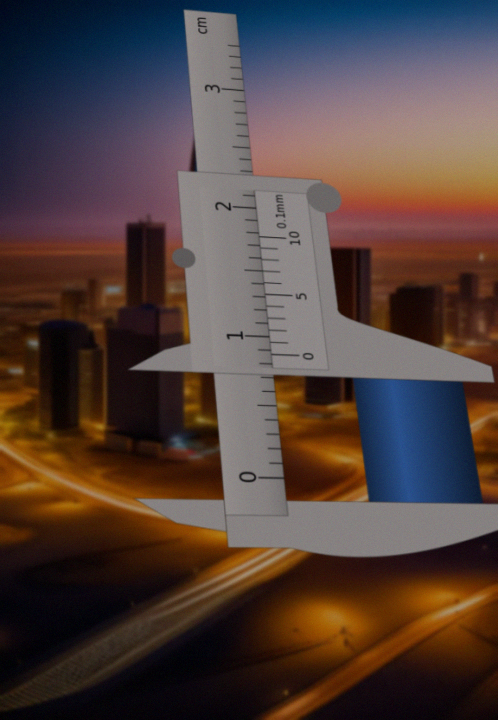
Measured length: 8.7 mm
